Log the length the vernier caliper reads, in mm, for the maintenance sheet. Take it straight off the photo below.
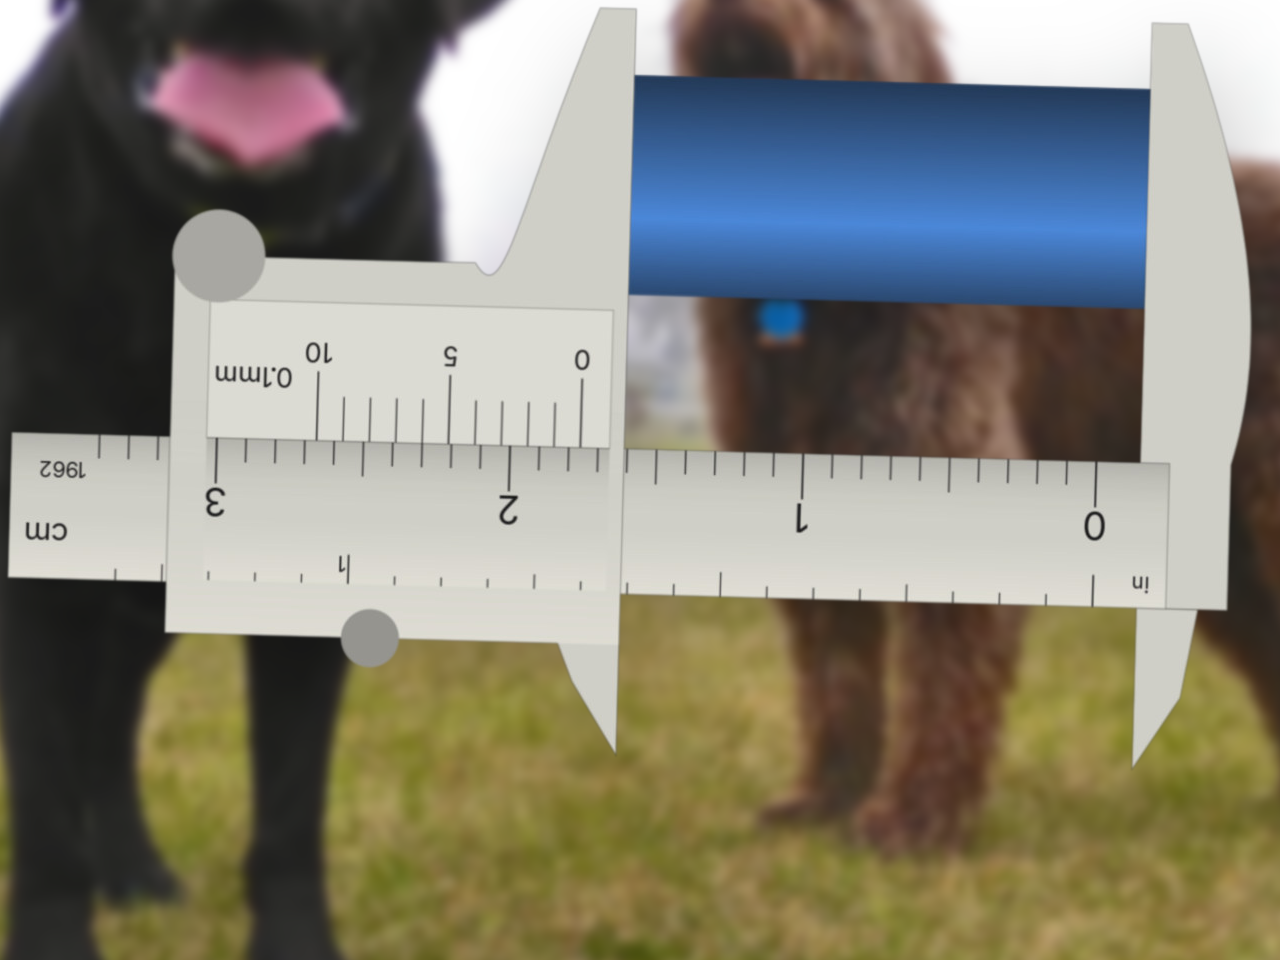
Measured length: 17.6 mm
